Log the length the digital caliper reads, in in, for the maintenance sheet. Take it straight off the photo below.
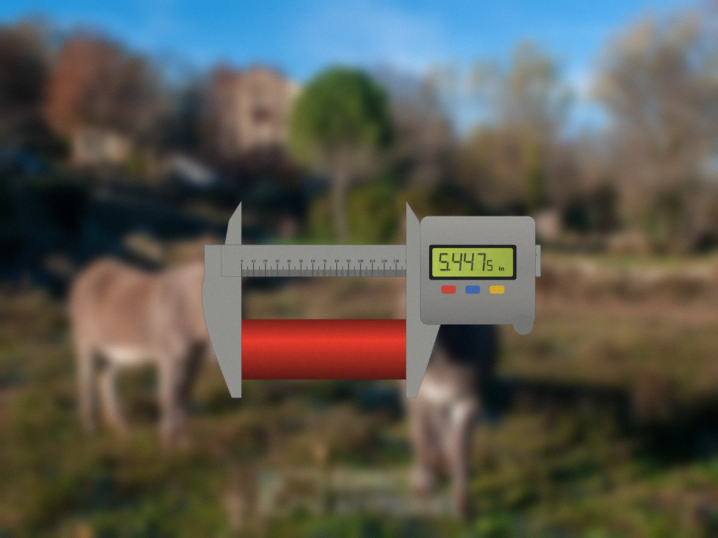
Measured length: 5.4475 in
